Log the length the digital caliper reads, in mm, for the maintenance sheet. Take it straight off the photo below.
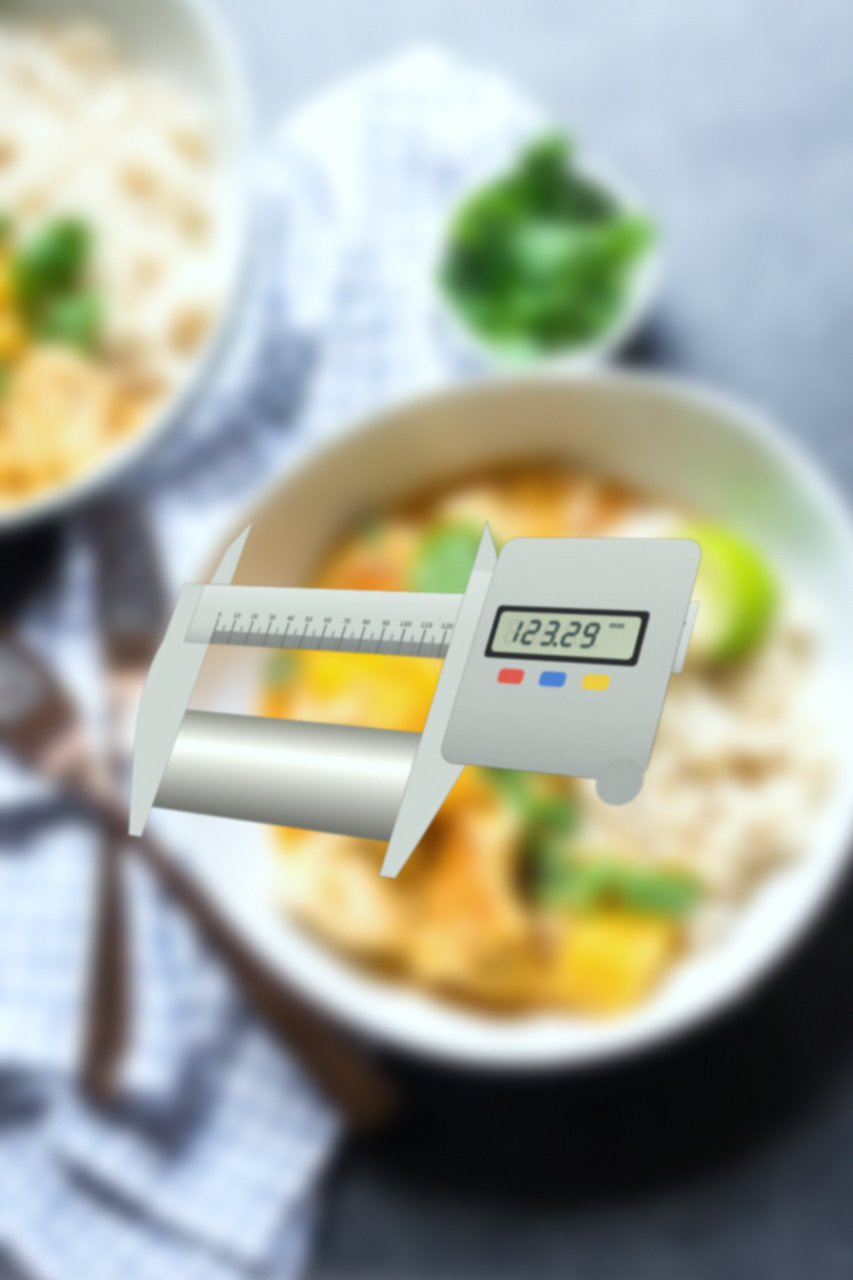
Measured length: 123.29 mm
